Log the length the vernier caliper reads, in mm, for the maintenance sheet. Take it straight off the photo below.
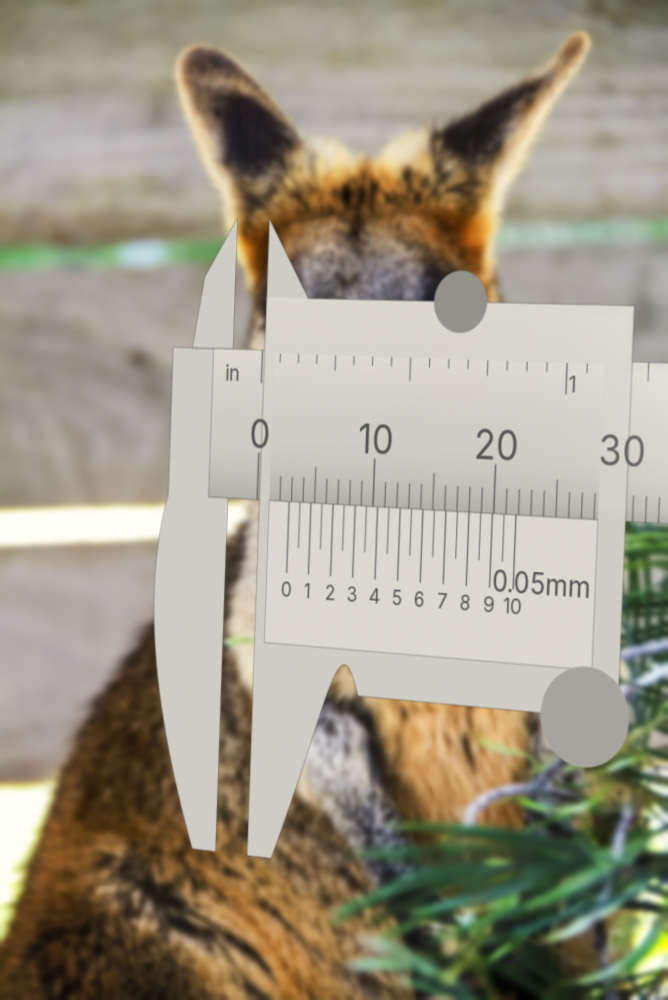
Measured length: 2.8 mm
